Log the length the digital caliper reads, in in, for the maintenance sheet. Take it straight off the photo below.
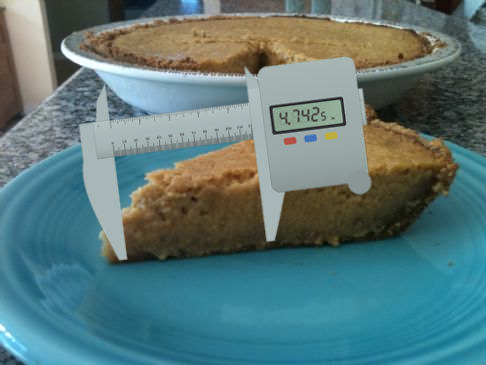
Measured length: 4.7425 in
